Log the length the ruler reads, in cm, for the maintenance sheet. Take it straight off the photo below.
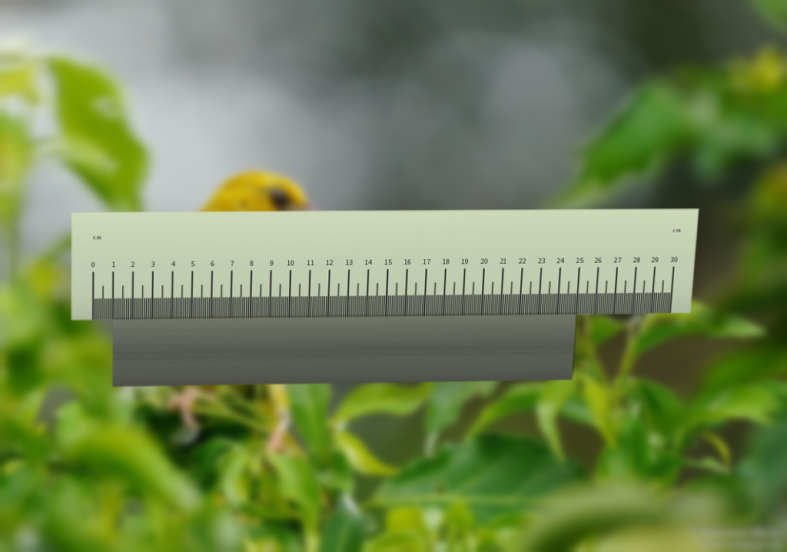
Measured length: 24 cm
